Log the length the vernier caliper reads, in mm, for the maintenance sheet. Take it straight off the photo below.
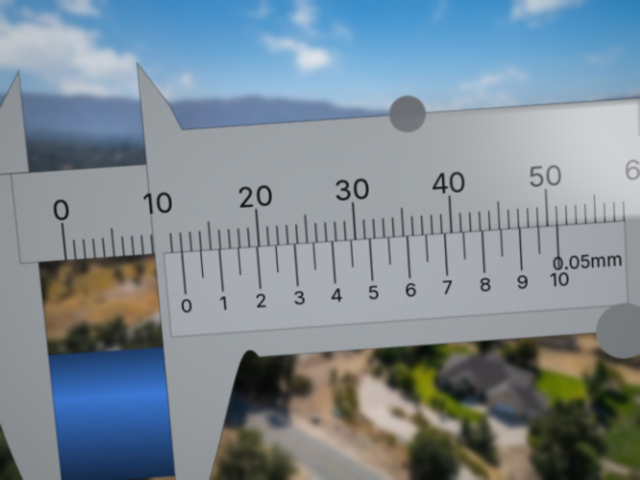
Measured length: 12.0 mm
